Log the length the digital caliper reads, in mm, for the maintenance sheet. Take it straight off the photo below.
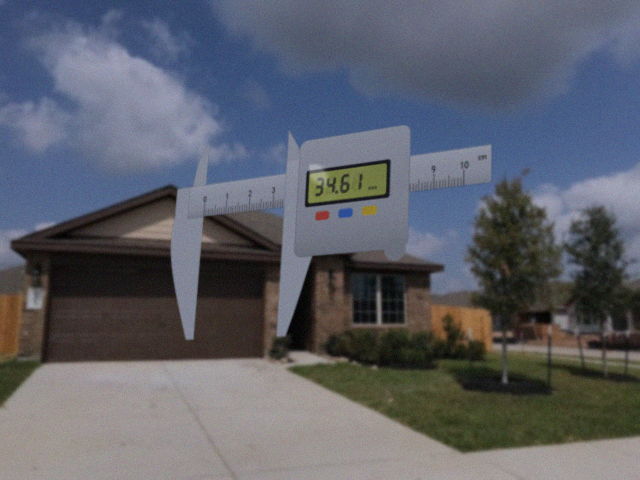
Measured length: 34.61 mm
